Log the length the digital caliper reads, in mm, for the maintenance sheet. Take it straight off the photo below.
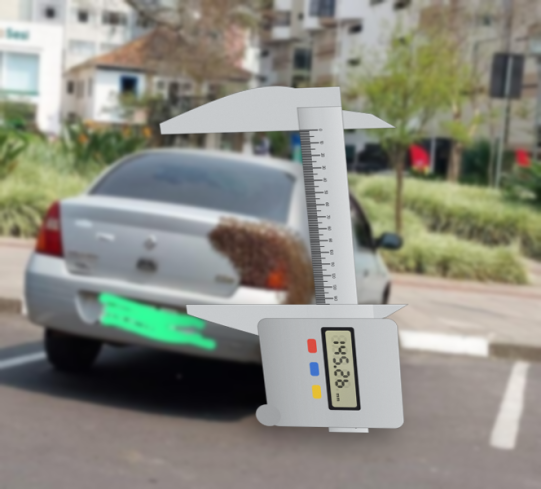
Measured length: 145.26 mm
